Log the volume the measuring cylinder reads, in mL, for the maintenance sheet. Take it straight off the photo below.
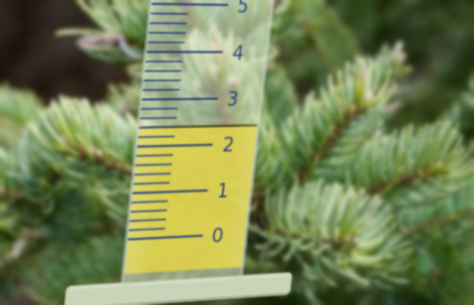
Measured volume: 2.4 mL
